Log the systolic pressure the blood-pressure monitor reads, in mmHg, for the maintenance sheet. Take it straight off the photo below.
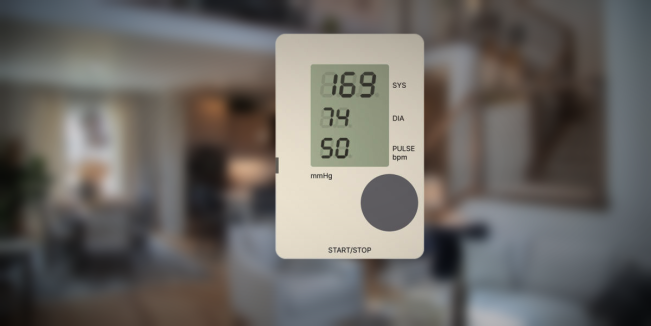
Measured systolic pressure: 169 mmHg
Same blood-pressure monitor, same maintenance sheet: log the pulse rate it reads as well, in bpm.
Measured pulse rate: 50 bpm
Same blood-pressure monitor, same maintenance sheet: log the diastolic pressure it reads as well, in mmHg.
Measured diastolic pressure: 74 mmHg
